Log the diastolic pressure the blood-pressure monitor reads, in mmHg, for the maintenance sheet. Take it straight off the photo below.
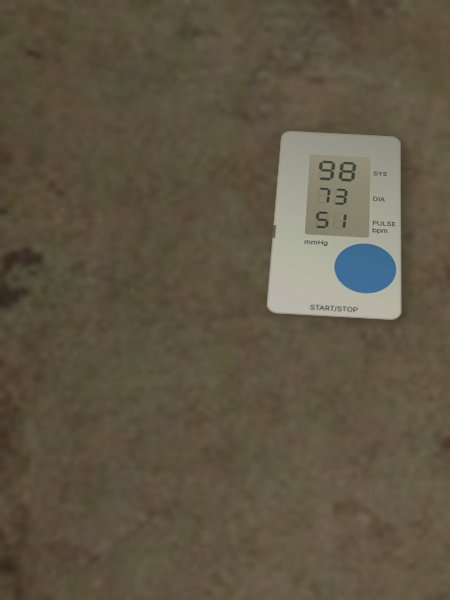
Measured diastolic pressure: 73 mmHg
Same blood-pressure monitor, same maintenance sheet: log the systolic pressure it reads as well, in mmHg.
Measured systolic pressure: 98 mmHg
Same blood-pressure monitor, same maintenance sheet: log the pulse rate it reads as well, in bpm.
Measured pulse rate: 51 bpm
